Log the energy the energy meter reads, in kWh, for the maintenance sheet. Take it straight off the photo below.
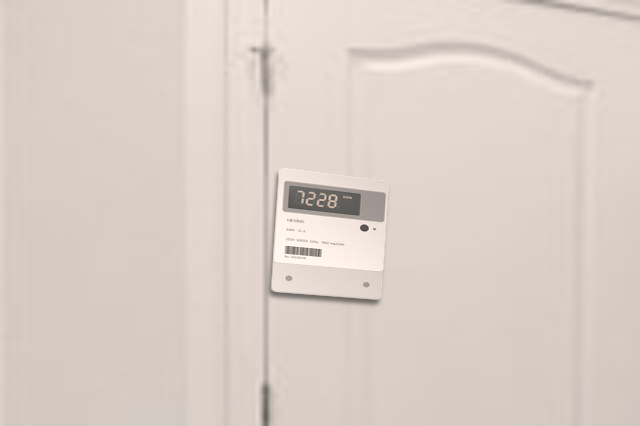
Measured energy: 7228 kWh
